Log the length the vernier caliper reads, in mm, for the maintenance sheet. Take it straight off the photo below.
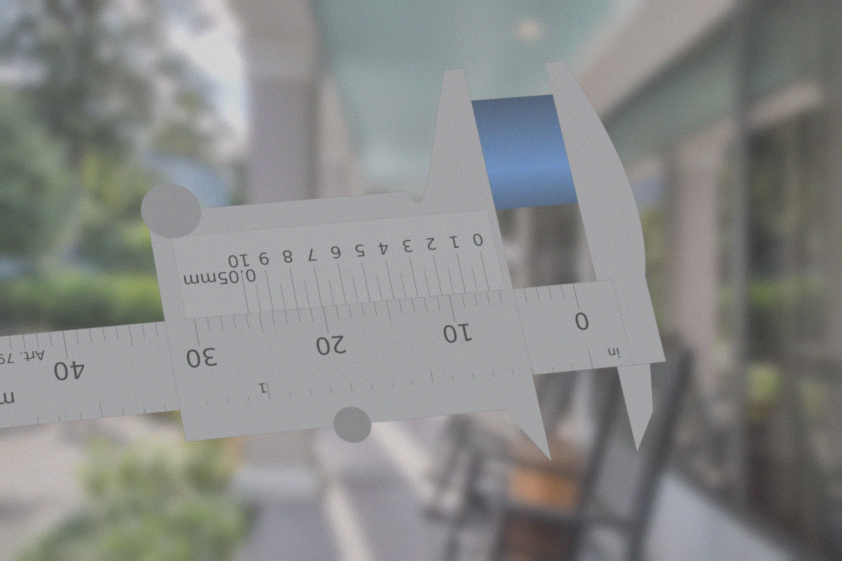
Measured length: 6.8 mm
